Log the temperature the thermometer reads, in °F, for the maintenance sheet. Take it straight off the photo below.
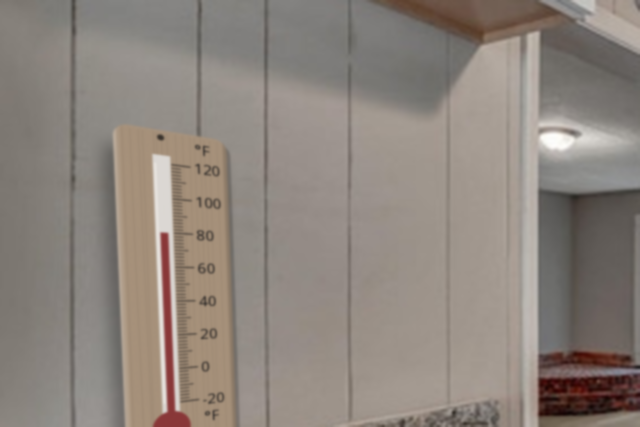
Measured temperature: 80 °F
